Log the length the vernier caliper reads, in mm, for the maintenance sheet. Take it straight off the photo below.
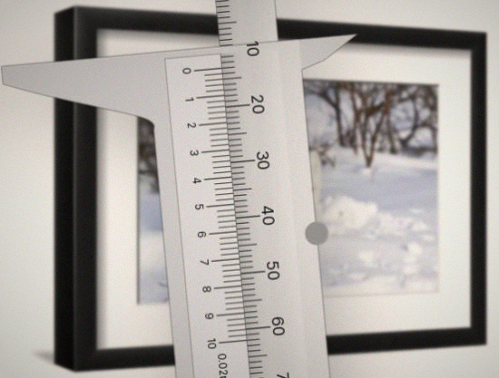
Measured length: 13.0 mm
